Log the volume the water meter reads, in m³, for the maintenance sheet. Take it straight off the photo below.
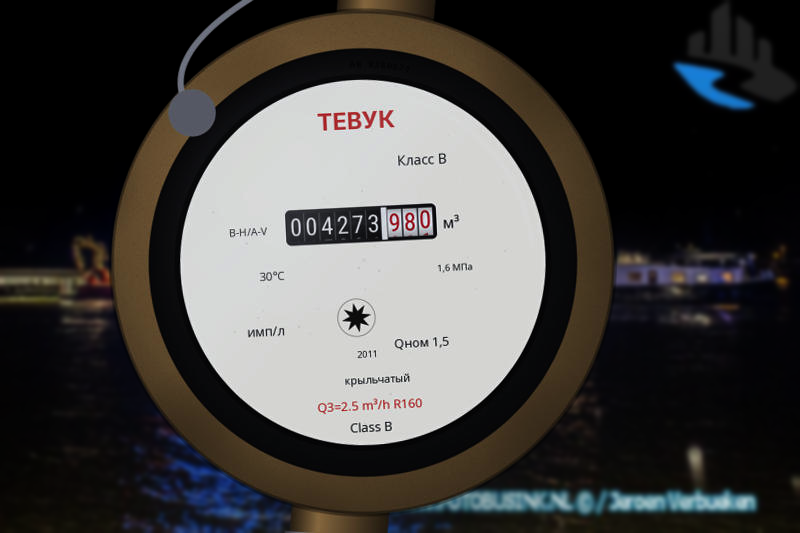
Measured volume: 4273.980 m³
